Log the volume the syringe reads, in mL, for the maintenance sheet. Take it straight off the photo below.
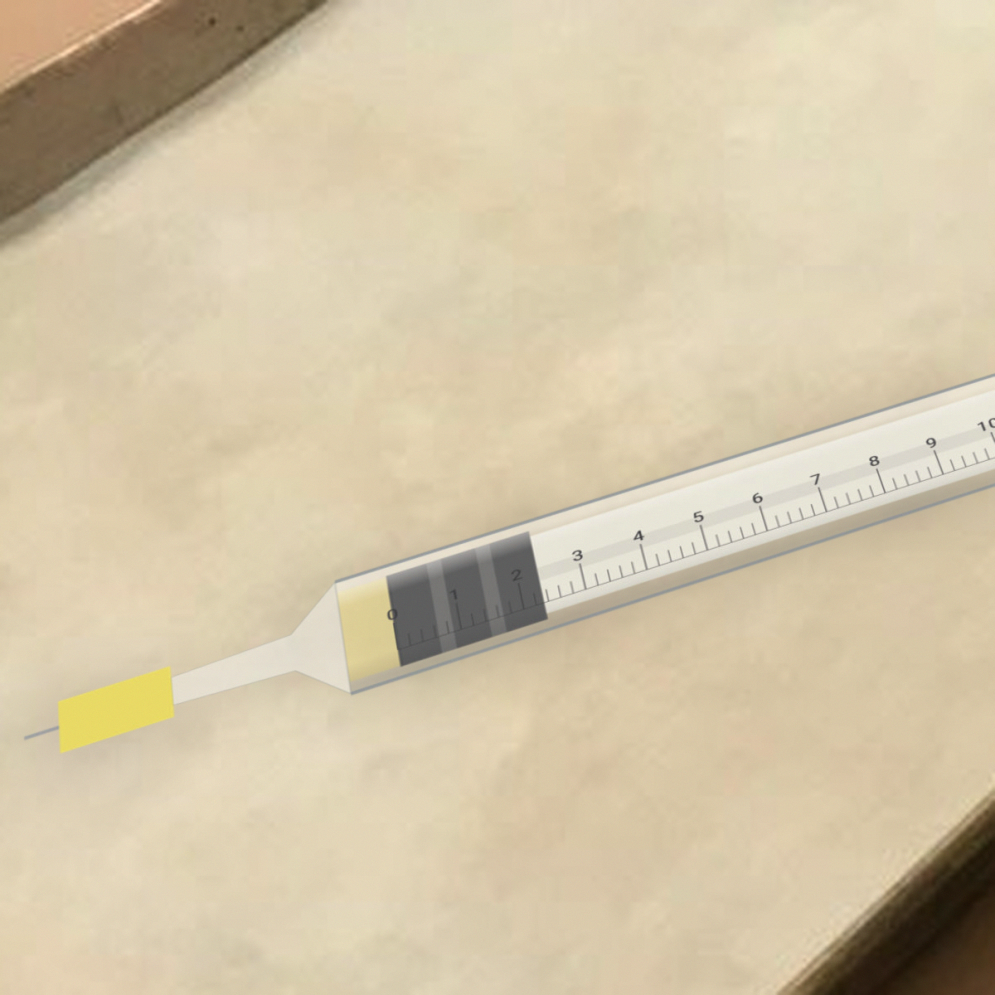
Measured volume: 0 mL
